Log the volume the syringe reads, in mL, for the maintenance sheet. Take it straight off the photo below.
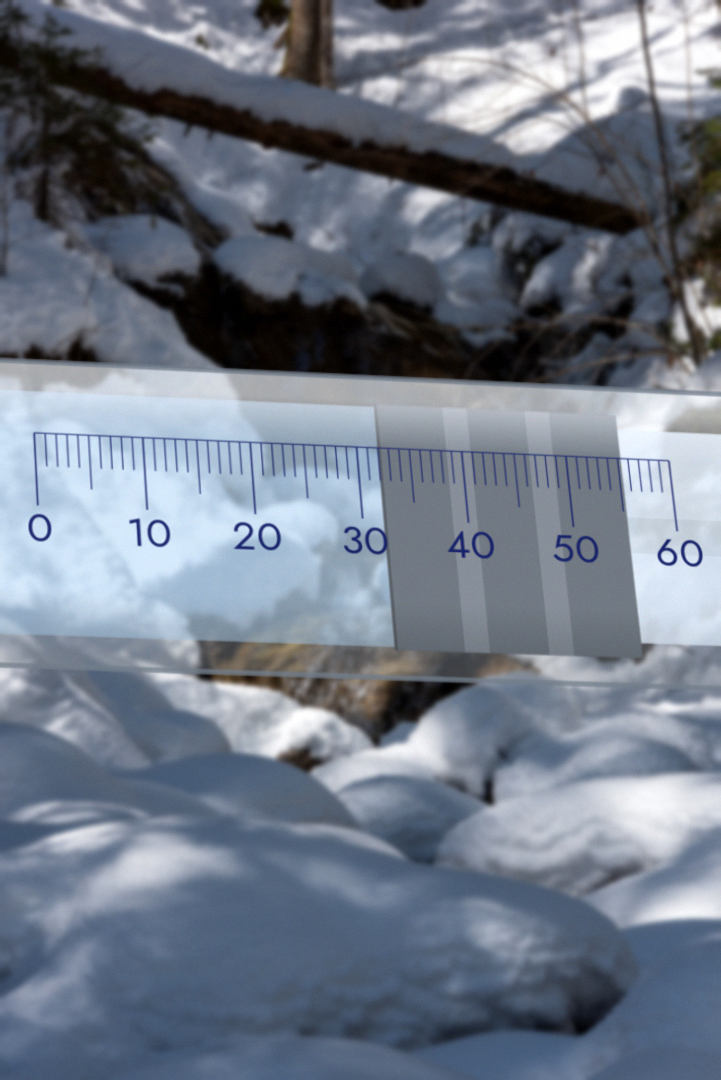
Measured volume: 32 mL
